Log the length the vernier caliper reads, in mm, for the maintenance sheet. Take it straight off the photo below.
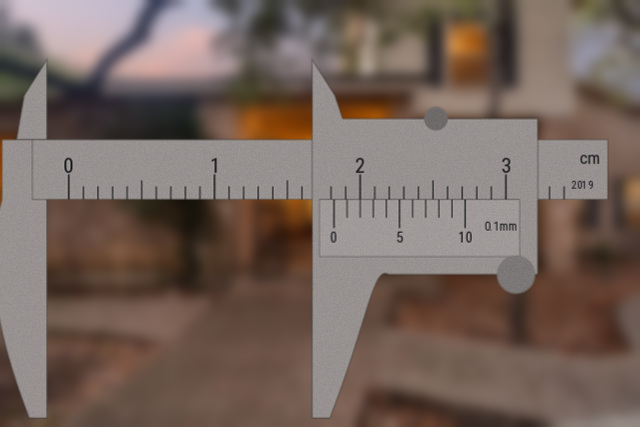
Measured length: 18.2 mm
